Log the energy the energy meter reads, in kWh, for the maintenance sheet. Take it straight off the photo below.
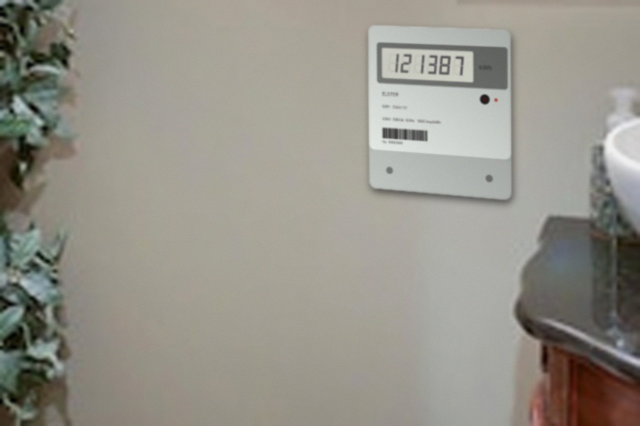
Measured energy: 121387 kWh
